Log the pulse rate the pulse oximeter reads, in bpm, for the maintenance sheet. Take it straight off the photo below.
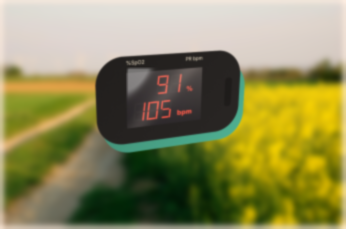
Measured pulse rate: 105 bpm
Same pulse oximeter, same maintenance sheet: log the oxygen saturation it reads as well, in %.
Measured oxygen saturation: 91 %
